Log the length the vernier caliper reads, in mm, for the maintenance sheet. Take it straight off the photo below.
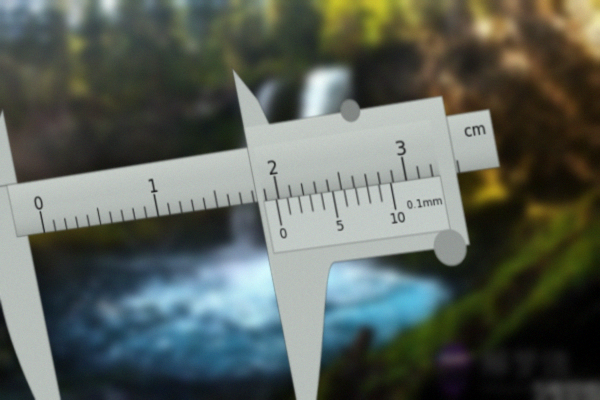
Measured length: 19.8 mm
